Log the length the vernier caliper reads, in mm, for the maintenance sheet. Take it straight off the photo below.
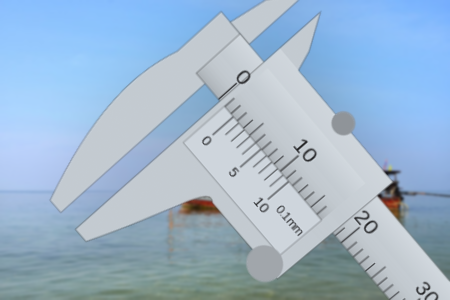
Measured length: 2.4 mm
